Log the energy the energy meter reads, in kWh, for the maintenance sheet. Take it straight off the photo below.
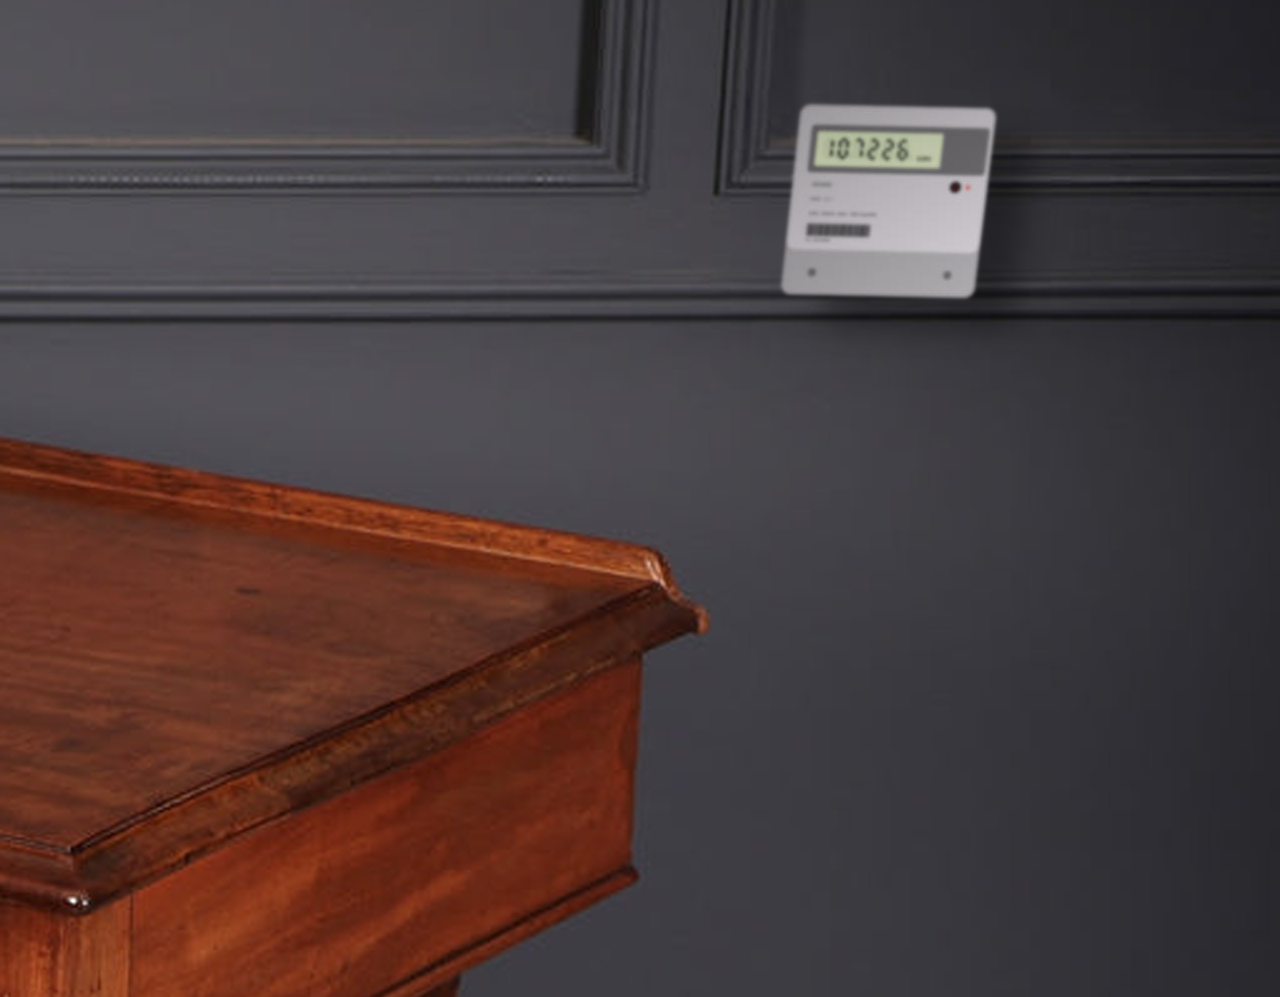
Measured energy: 107226 kWh
